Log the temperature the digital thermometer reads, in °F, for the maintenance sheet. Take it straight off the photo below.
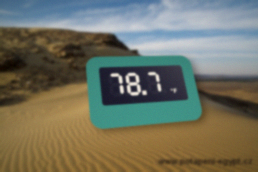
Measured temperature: 78.7 °F
